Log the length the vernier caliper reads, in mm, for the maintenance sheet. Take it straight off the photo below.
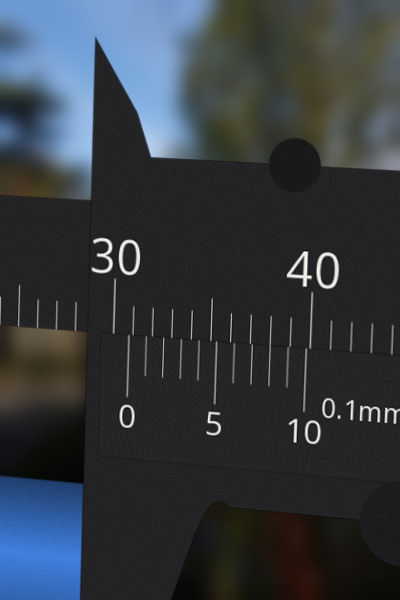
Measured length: 30.8 mm
